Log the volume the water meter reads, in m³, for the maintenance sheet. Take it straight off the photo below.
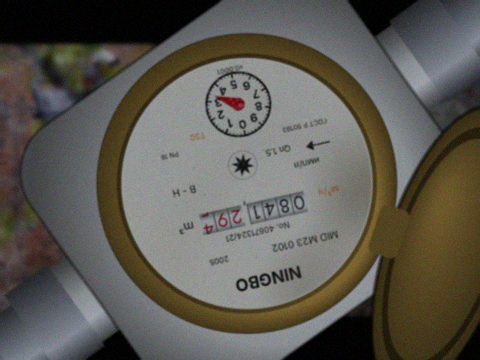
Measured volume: 841.2943 m³
